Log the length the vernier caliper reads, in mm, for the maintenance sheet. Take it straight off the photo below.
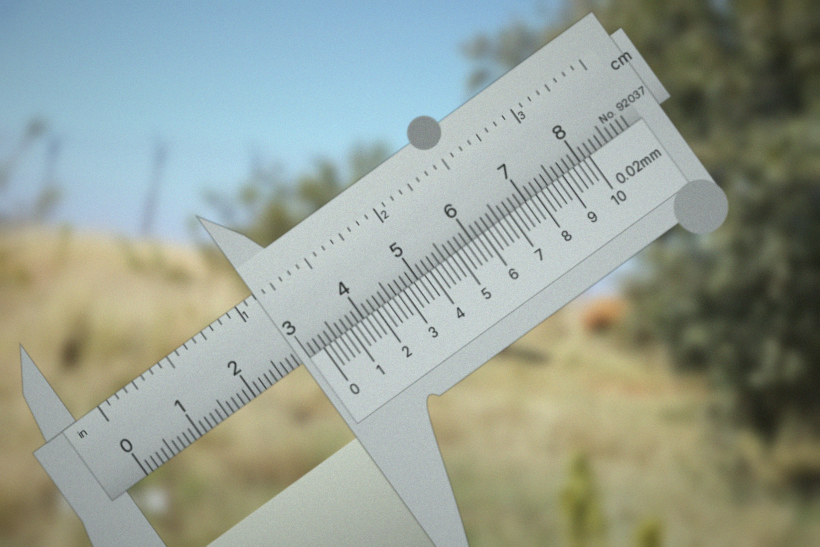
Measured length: 32.6 mm
